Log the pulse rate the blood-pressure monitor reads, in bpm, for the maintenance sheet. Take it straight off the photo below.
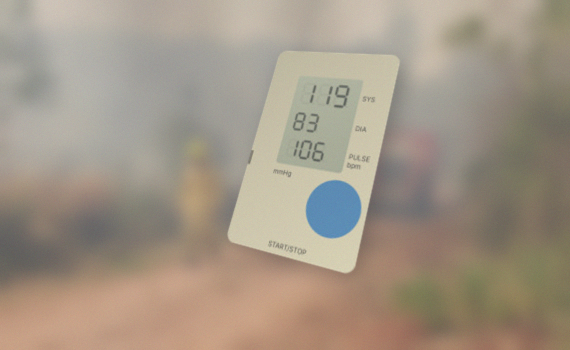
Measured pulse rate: 106 bpm
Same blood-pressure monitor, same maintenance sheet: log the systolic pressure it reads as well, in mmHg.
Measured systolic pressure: 119 mmHg
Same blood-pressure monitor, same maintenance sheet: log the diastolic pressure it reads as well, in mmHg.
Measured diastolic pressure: 83 mmHg
